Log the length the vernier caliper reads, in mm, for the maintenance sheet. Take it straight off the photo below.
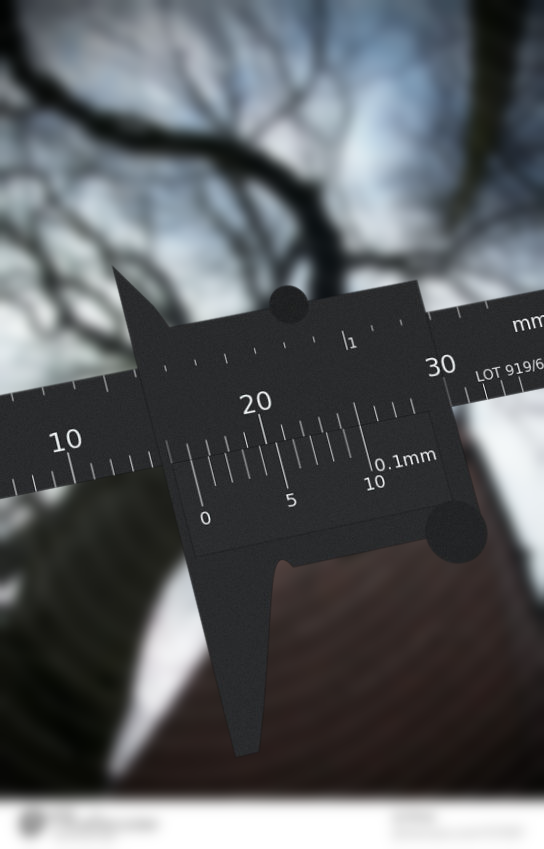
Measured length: 16.0 mm
